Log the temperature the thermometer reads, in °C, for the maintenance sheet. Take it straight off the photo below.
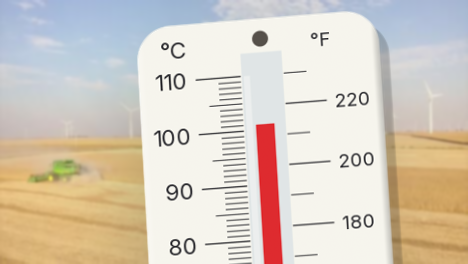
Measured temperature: 101 °C
